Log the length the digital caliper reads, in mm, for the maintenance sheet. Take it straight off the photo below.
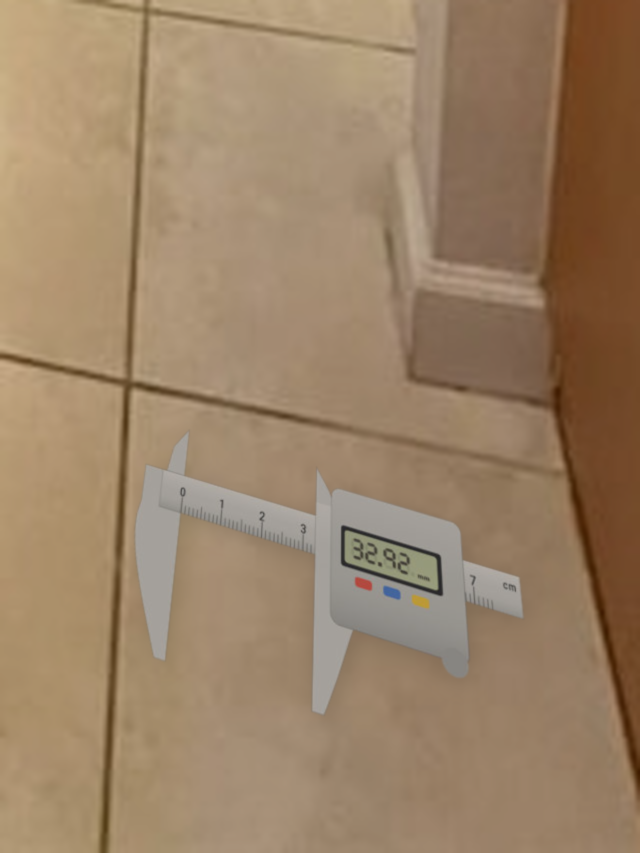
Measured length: 32.92 mm
